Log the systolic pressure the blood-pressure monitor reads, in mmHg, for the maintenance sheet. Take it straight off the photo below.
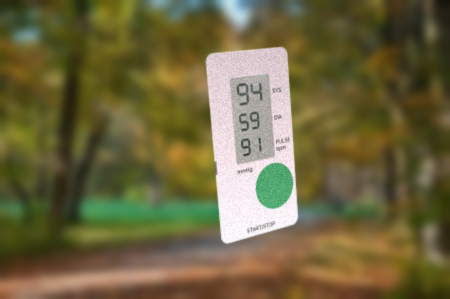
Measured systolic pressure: 94 mmHg
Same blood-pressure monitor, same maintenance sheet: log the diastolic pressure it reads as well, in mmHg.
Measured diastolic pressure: 59 mmHg
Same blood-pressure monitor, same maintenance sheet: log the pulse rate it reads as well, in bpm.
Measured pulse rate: 91 bpm
